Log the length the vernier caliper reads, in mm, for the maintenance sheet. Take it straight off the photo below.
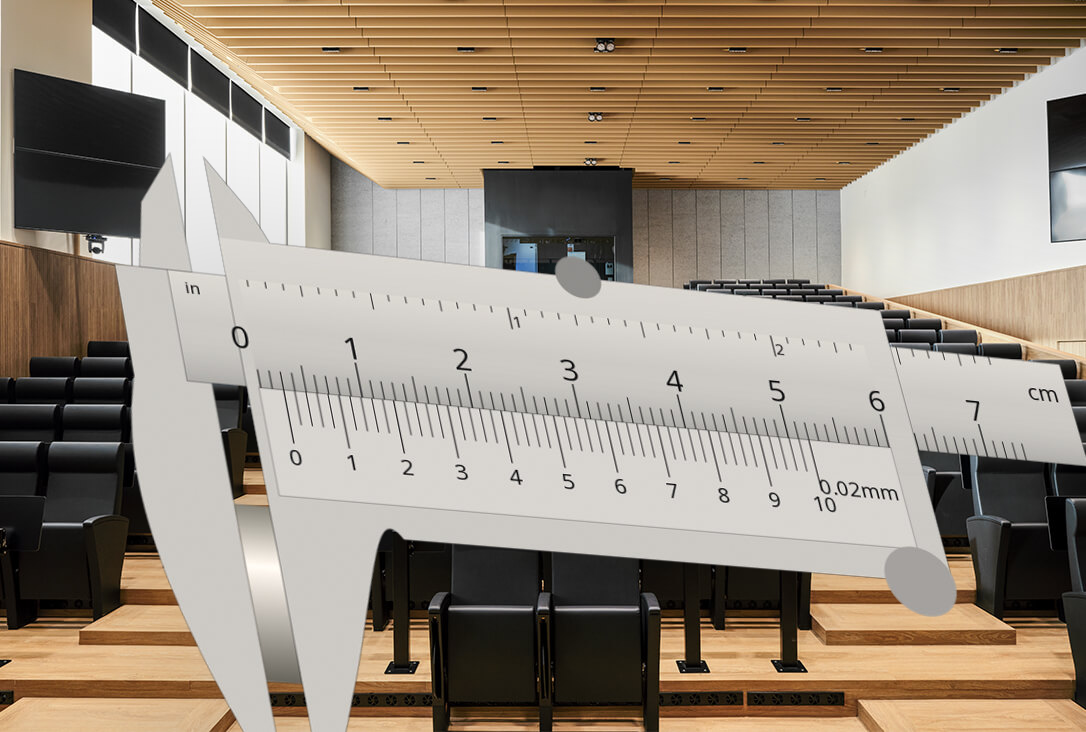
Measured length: 3.0 mm
